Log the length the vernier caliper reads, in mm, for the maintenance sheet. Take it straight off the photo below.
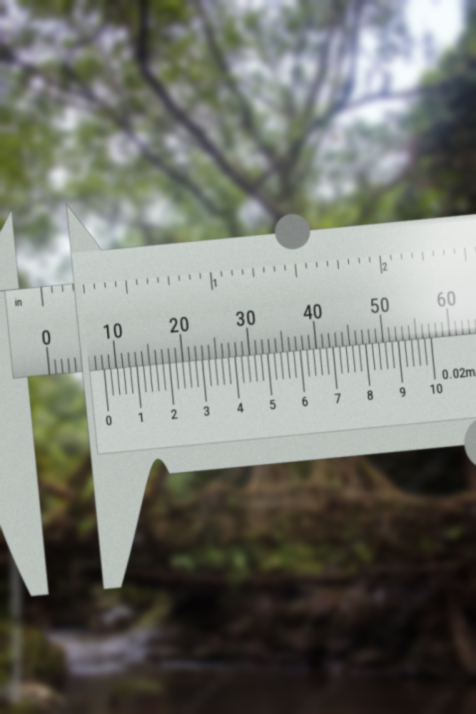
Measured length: 8.2 mm
